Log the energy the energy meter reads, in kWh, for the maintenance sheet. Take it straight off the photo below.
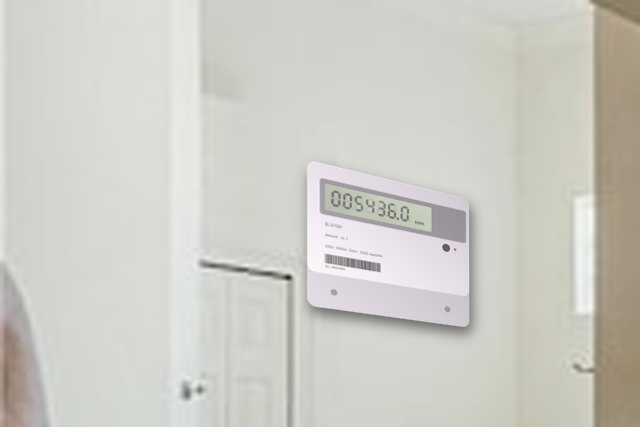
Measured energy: 5436.0 kWh
